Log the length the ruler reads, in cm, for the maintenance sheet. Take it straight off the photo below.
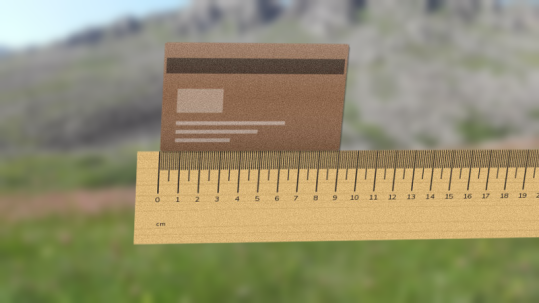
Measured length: 9 cm
